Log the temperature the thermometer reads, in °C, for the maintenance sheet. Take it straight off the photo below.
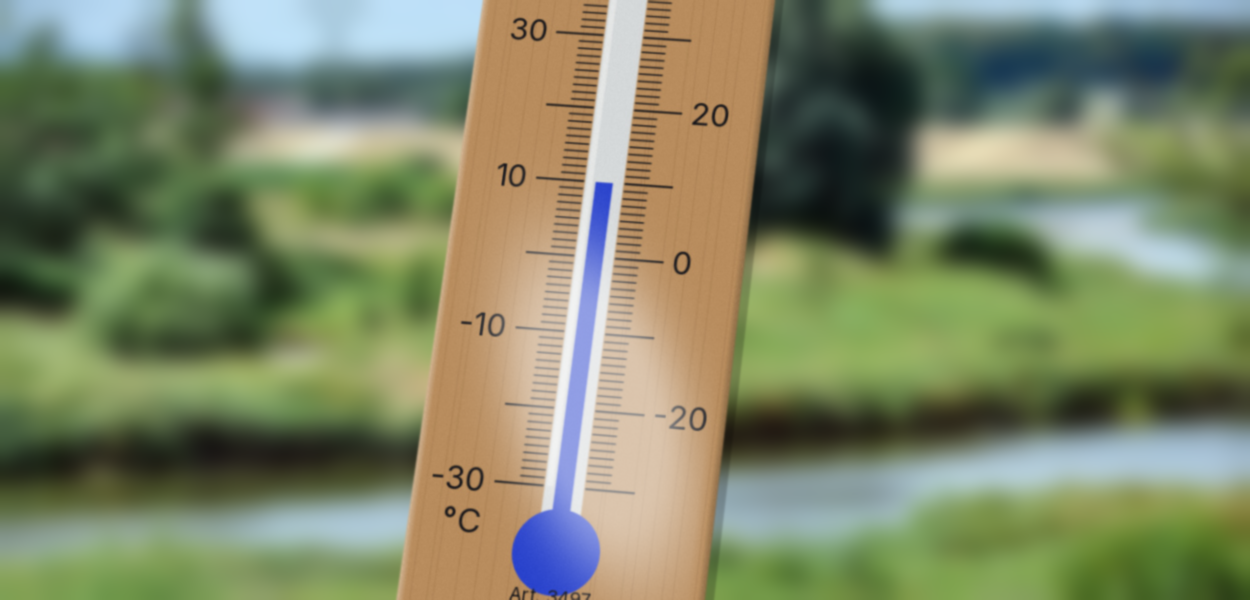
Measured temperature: 10 °C
